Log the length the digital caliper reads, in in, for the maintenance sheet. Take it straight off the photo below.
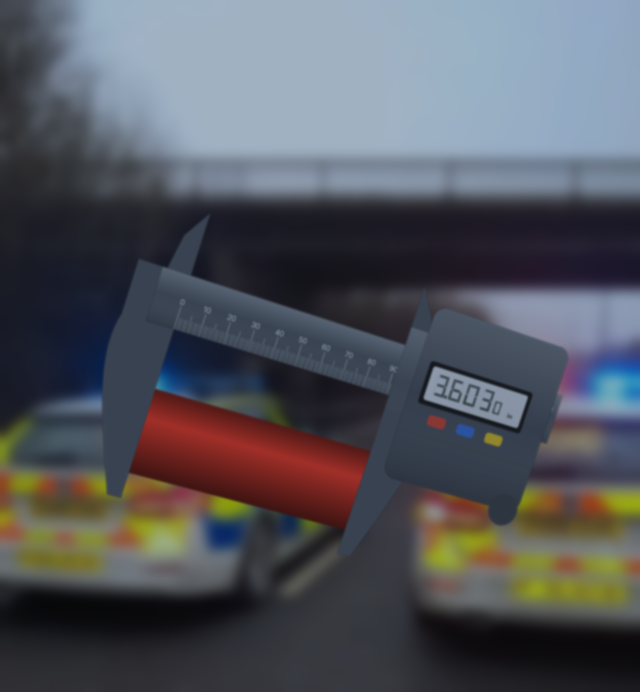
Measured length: 3.6030 in
